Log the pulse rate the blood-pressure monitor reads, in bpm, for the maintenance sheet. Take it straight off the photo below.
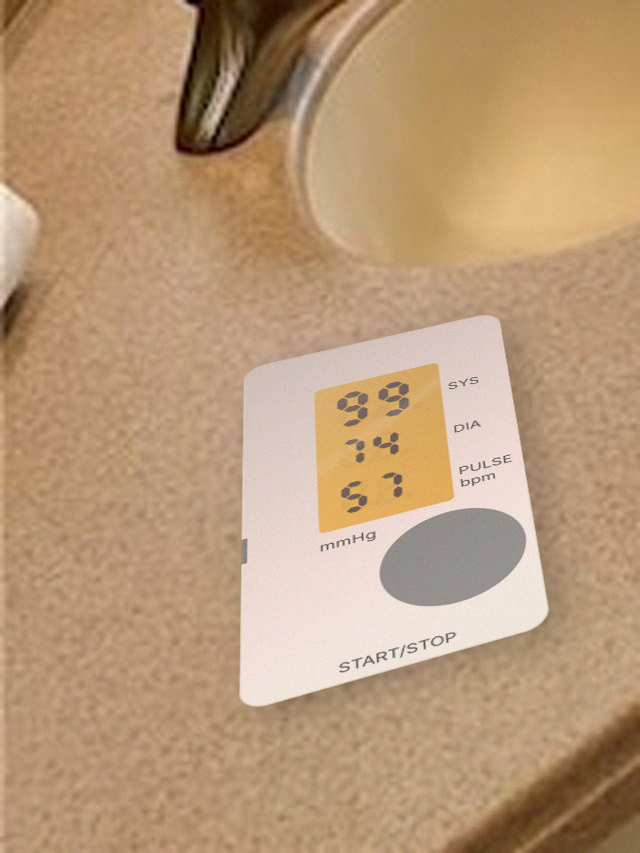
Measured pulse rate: 57 bpm
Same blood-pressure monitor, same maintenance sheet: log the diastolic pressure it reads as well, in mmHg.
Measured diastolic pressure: 74 mmHg
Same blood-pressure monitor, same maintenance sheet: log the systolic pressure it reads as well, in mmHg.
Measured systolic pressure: 99 mmHg
